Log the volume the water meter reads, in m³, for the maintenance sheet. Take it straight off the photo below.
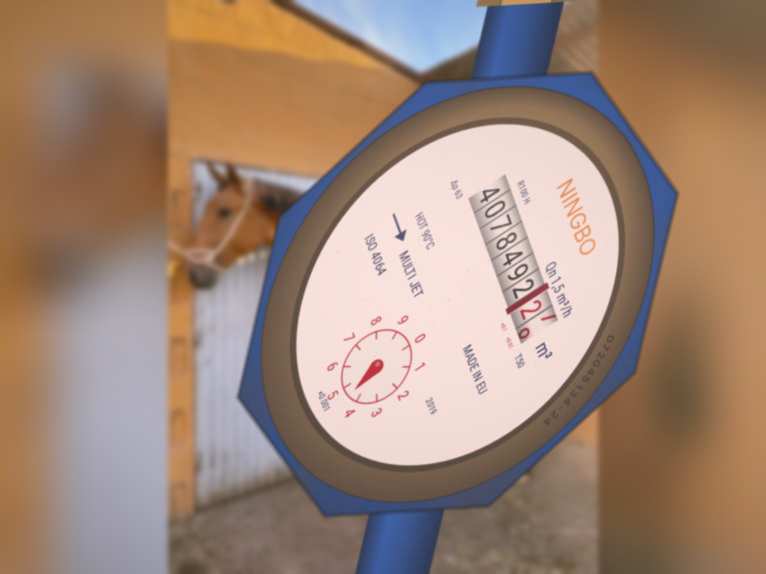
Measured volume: 4078492.274 m³
